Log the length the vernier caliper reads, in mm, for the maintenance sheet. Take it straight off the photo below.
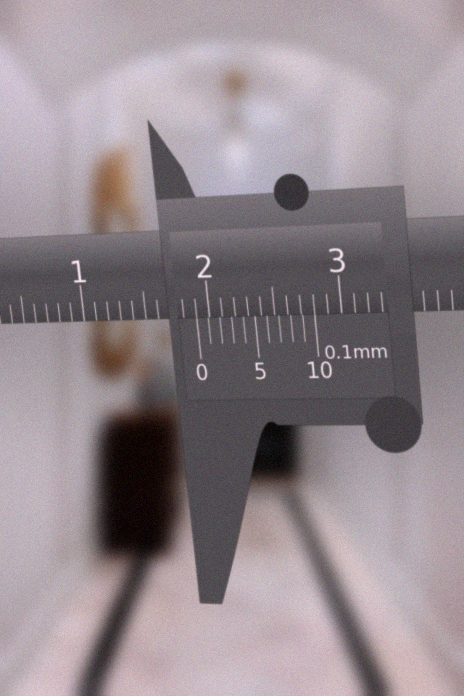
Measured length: 19.0 mm
